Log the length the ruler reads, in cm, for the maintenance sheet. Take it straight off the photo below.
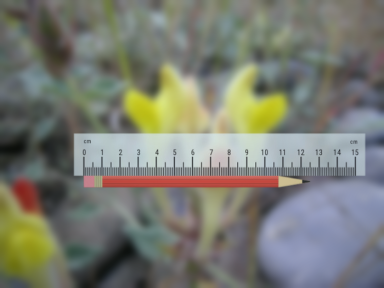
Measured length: 12.5 cm
